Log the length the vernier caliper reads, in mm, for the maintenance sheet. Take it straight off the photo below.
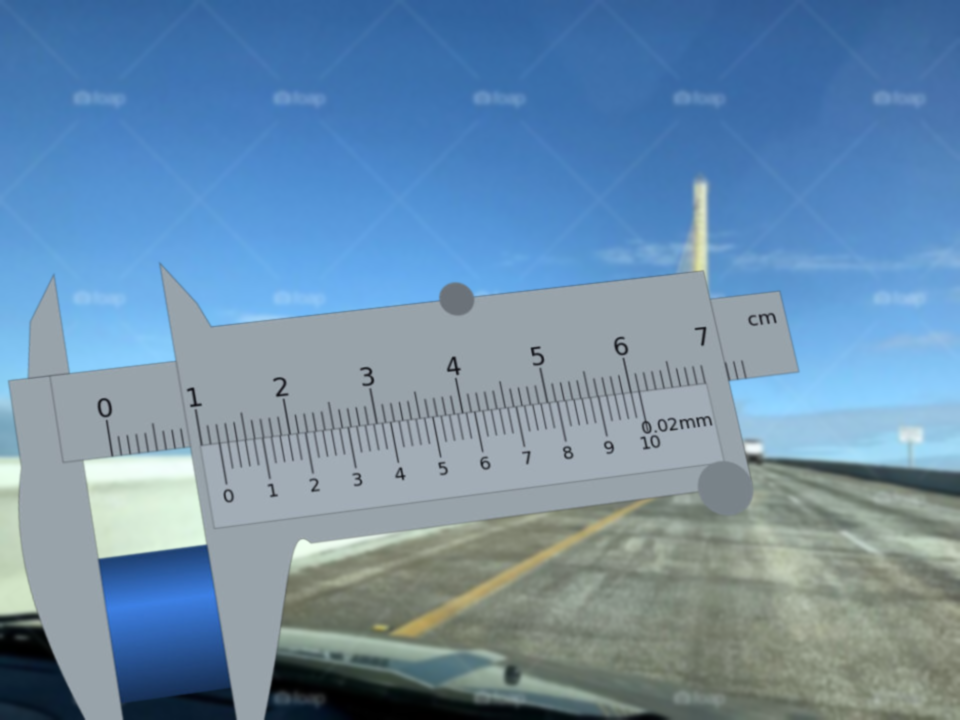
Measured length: 12.0 mm
